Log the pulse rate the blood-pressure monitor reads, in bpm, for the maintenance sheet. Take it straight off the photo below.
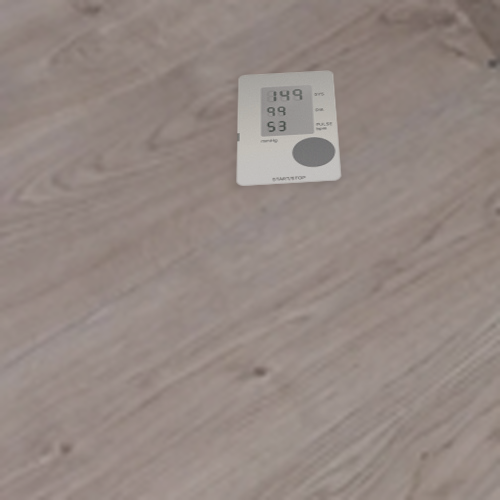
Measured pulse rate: 53 bpm
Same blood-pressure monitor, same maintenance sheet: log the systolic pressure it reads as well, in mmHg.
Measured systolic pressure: 149 mmHg
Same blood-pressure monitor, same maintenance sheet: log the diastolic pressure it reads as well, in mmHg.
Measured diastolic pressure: 99 mmHg
